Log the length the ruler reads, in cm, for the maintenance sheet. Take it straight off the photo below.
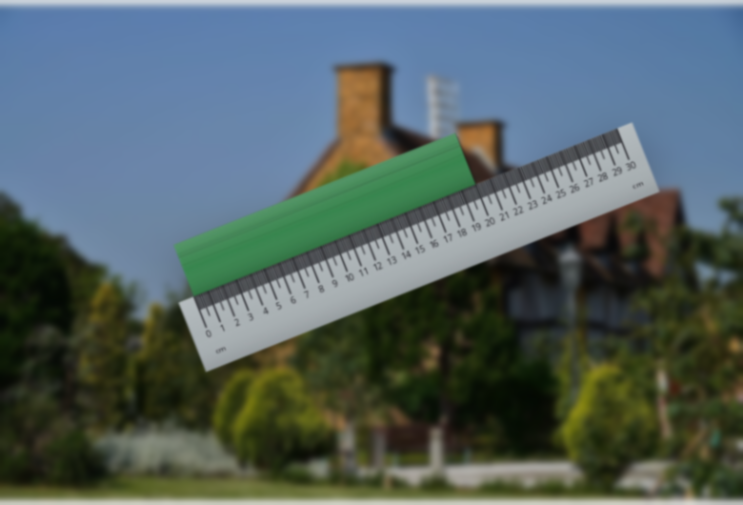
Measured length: 20 cm
